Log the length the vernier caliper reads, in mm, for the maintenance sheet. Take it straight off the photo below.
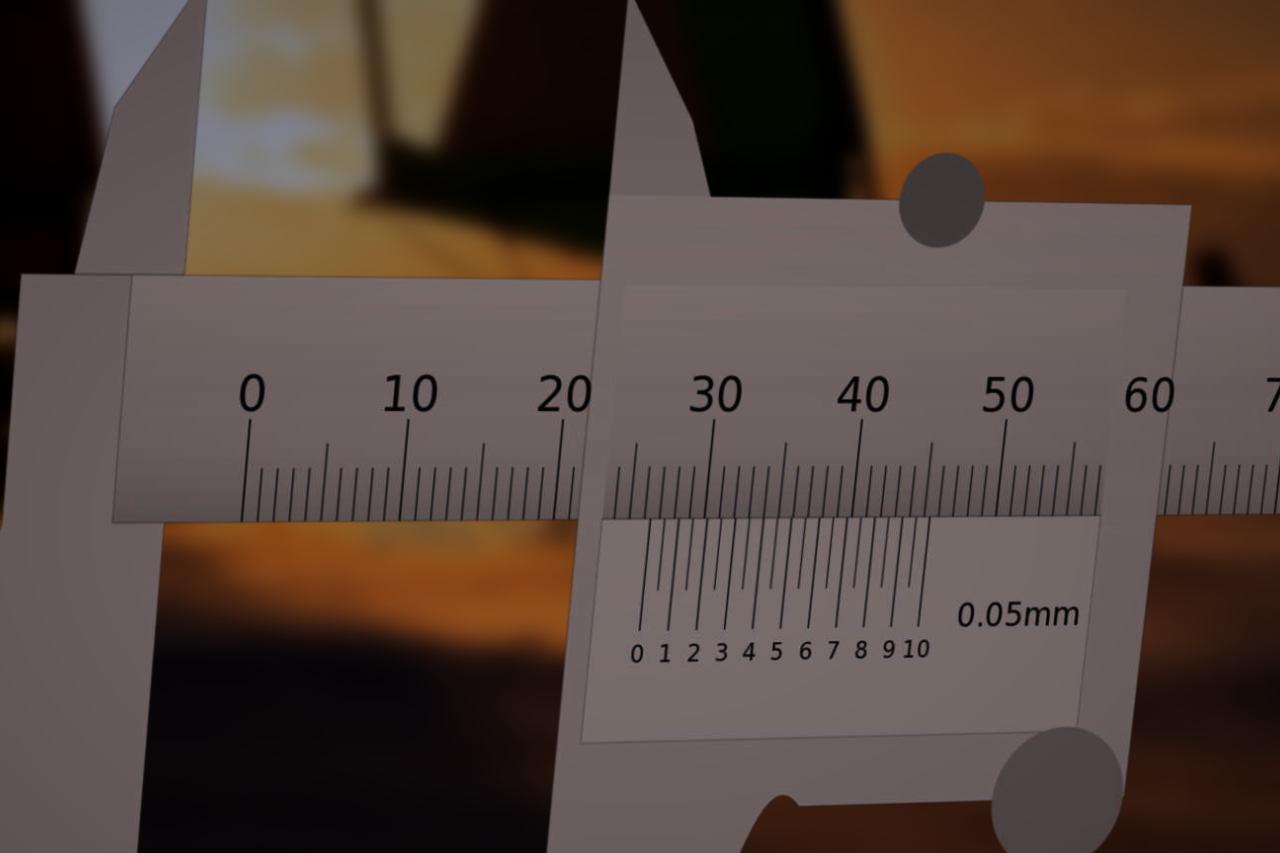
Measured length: 26.4 mm
